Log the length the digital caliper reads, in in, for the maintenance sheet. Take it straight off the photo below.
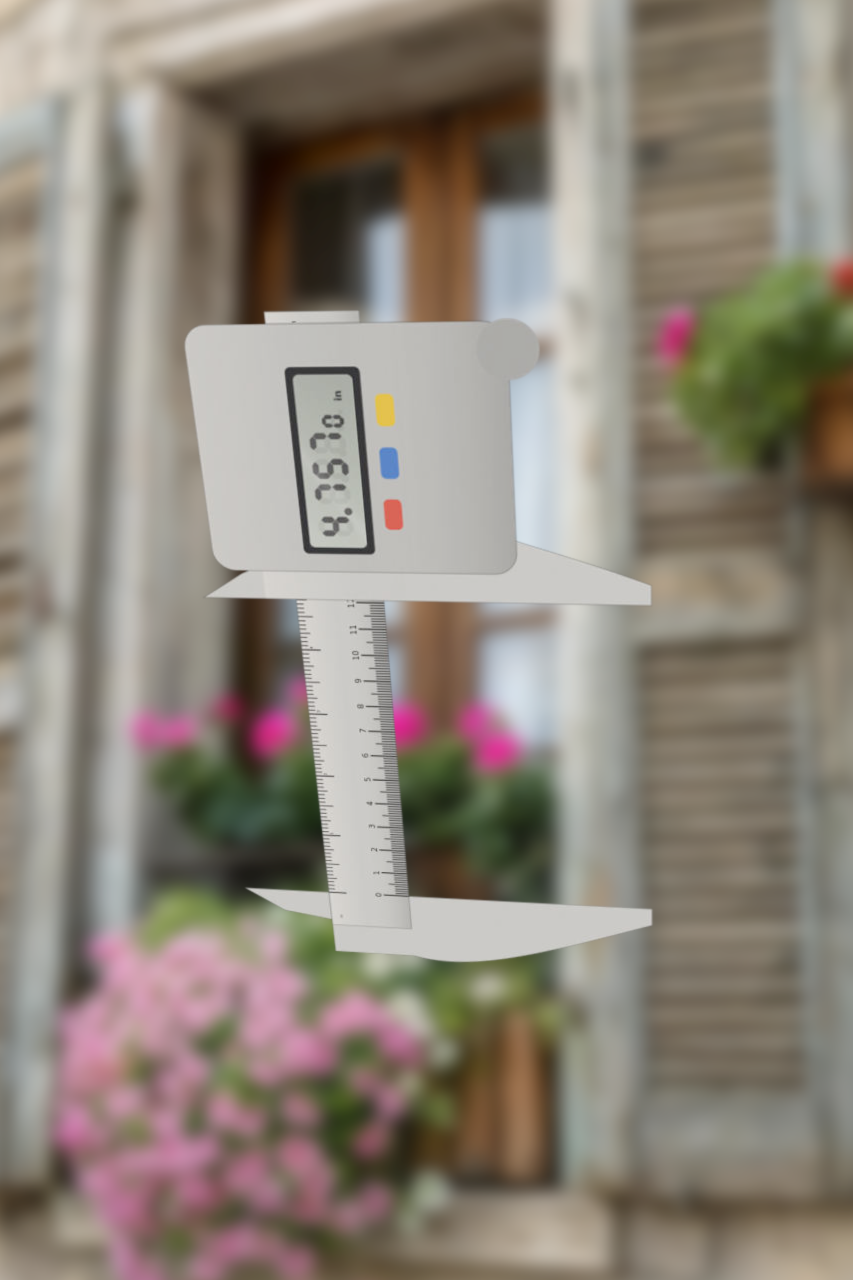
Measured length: 4.7570 in
